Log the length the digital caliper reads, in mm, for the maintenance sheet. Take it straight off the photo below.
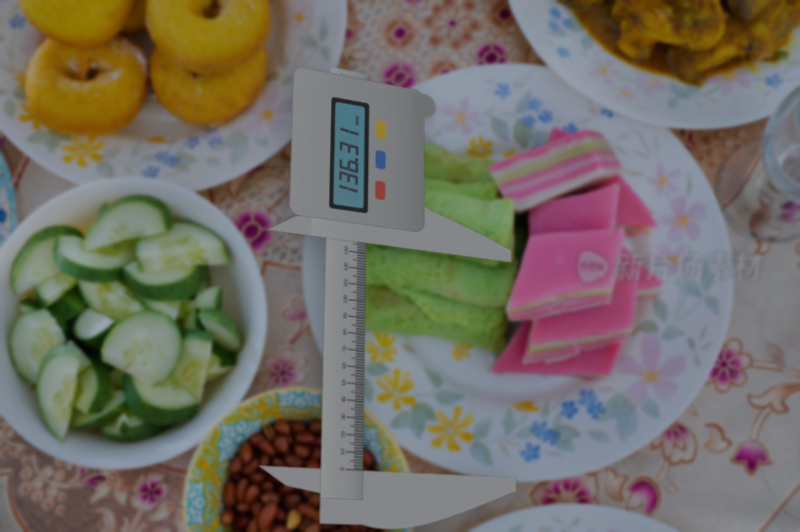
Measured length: 136.31 mm
